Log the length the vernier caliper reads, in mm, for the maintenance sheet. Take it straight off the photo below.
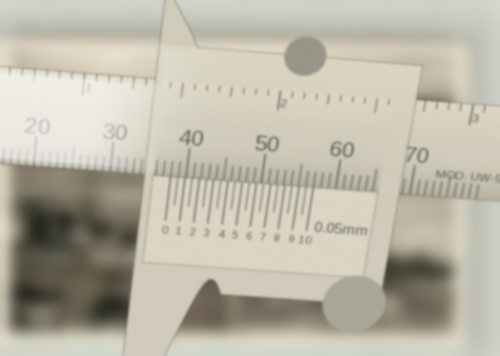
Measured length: 38.0 mm
